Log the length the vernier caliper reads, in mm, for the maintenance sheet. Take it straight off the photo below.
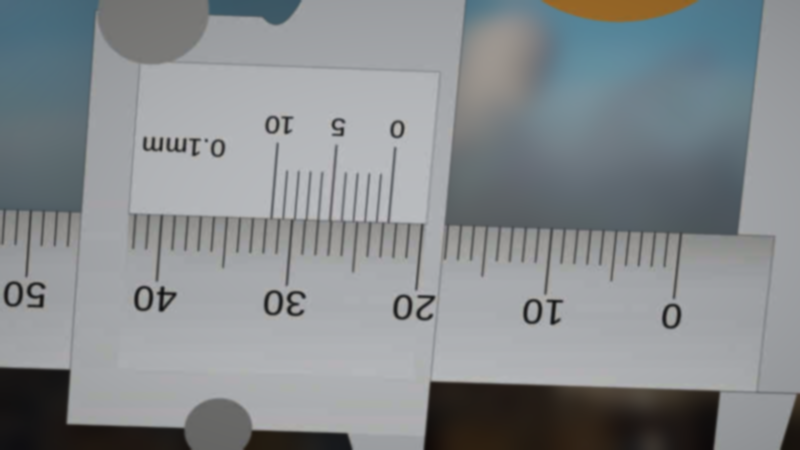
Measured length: 22.6 mm
